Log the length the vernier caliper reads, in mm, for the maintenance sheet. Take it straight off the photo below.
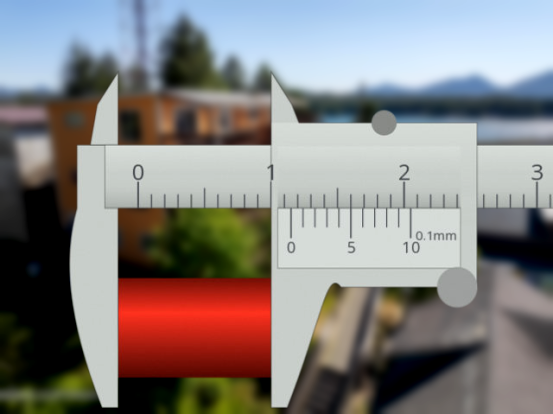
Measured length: 11.5 mm
